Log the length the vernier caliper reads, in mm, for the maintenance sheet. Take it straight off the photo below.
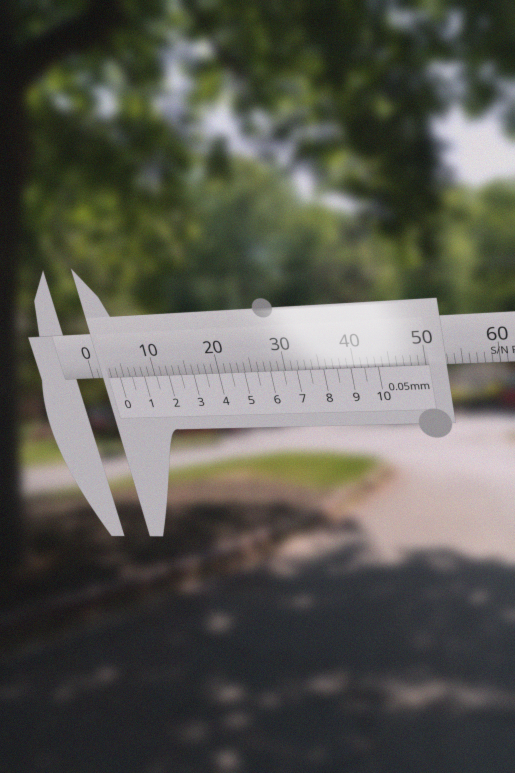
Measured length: 4.4 mm
